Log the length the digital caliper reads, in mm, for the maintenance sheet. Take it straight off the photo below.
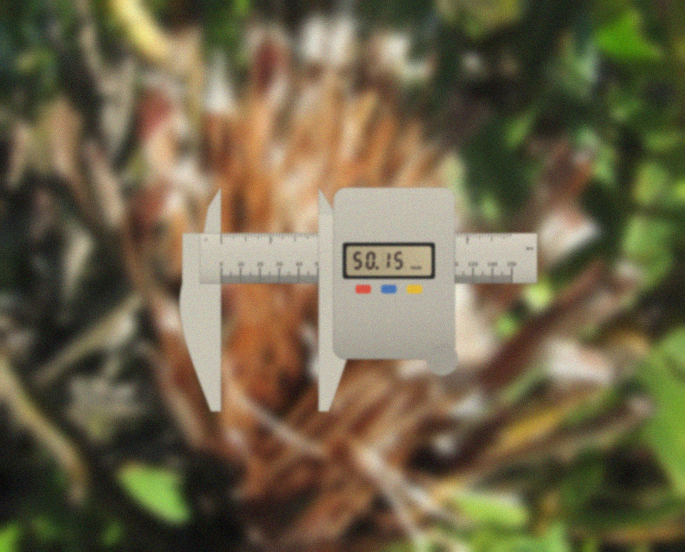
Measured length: 50.15 mm
